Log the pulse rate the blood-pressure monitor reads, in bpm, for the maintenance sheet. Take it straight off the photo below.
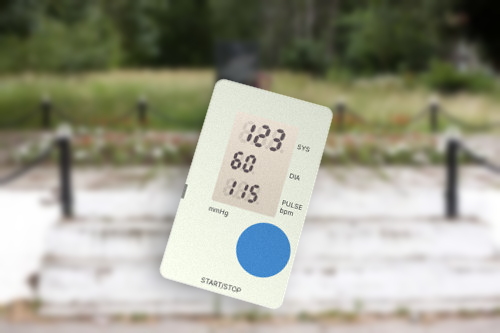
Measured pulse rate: 115 bpm
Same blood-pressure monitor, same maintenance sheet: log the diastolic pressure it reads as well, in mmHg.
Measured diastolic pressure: 60 mmHg
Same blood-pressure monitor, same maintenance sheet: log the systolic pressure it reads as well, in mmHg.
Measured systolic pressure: 123 mmHg
